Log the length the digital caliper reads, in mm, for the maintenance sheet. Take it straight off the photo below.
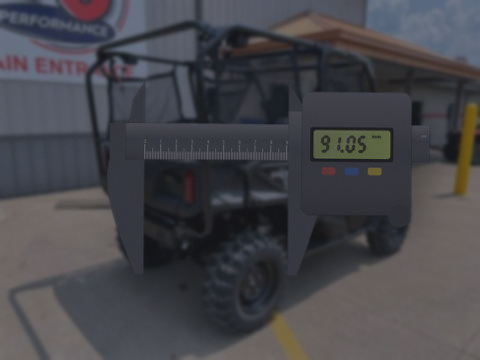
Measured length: 91.05 mm
